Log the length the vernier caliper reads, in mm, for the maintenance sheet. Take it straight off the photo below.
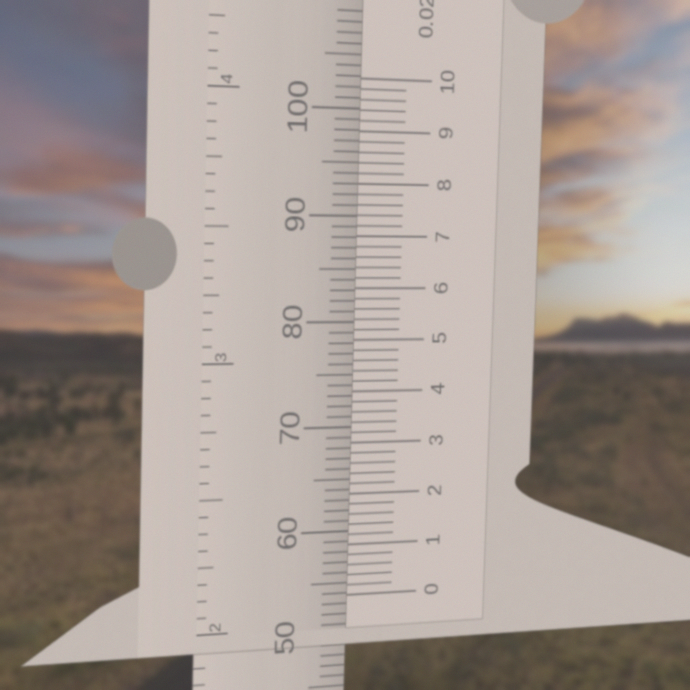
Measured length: 53.8 mm
